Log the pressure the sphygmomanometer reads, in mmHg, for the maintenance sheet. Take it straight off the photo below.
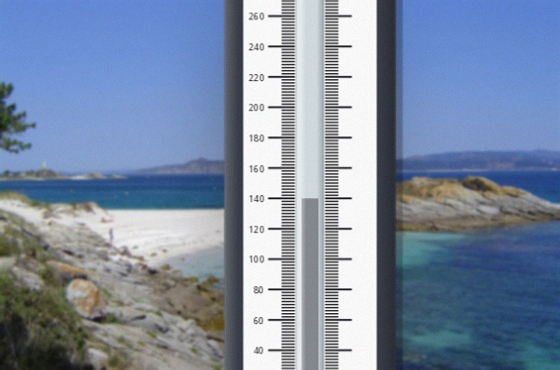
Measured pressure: 140 mmHg
